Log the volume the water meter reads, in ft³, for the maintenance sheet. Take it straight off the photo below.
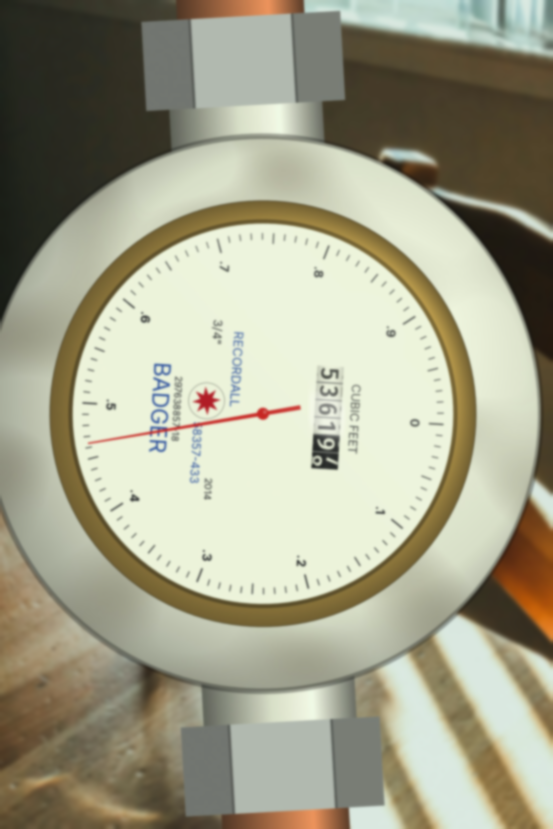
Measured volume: 536197.46 ft³
